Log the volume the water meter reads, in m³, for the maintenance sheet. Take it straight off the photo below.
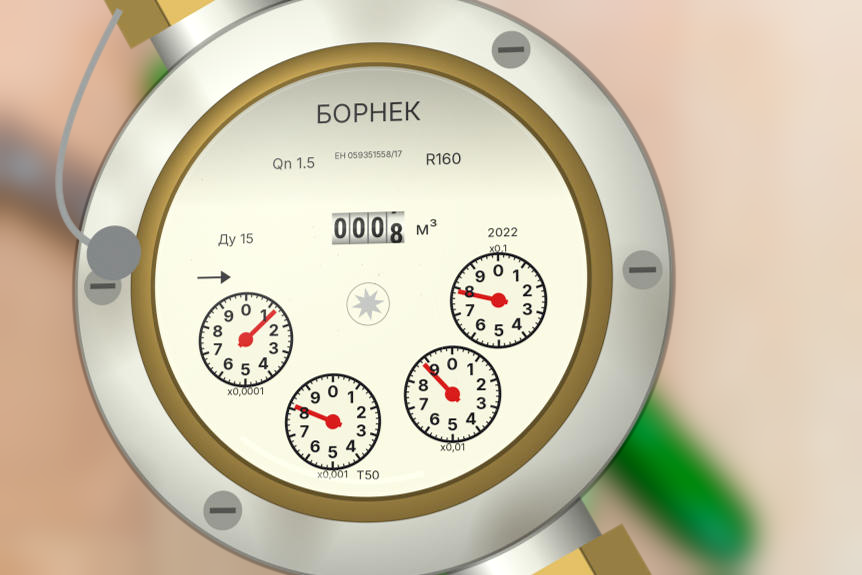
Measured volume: 7.7881 m³
